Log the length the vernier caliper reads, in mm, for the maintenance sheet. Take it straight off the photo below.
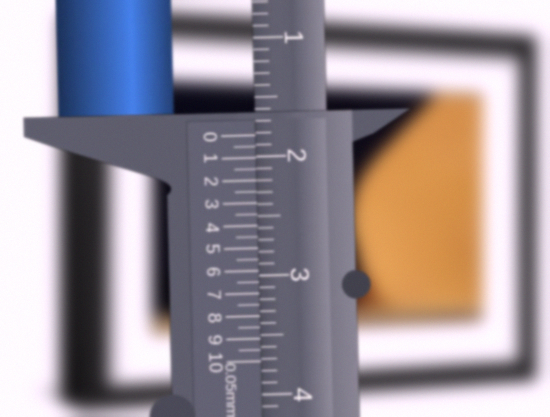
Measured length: 18.2 mm
